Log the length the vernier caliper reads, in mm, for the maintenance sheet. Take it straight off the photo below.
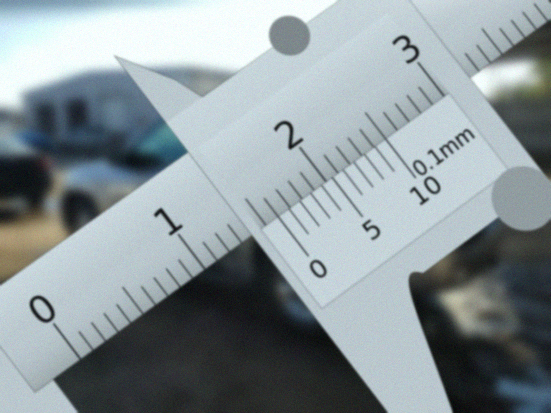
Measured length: 16.0 mm
